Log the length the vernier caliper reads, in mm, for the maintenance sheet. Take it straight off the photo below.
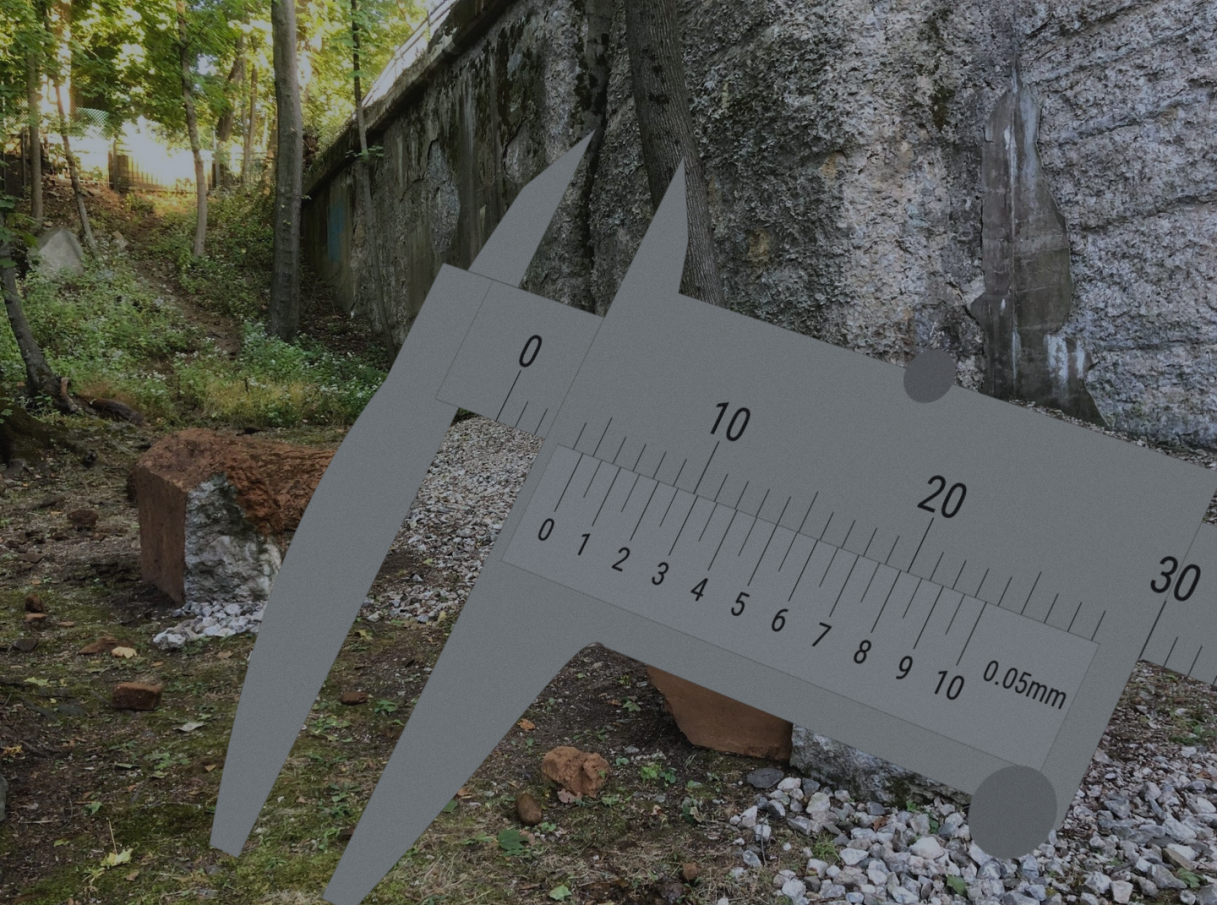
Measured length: 4.5 mm
